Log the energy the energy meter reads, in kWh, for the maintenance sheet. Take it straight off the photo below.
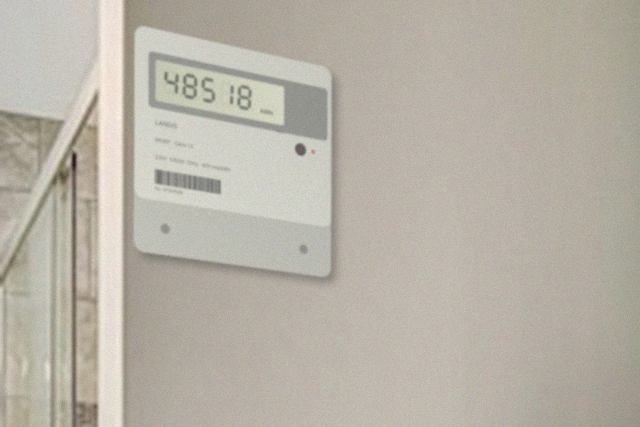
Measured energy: 48518 kWh
